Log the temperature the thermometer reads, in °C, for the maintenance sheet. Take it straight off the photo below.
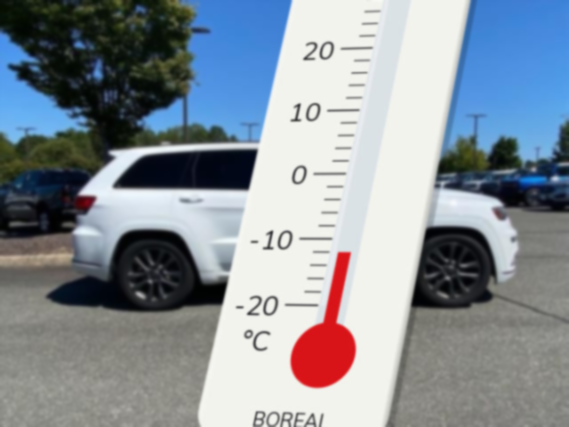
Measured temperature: -12 °C
